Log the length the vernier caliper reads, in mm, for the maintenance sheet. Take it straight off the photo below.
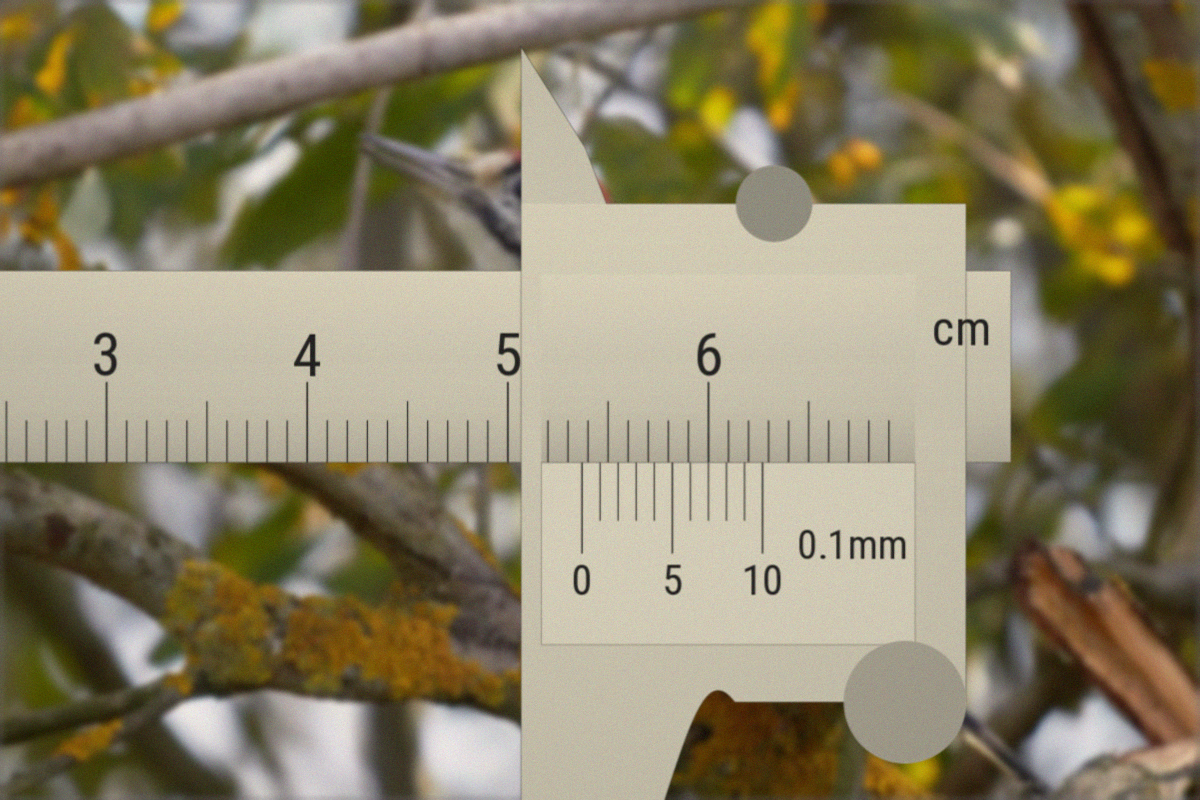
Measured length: 53.7 mm
